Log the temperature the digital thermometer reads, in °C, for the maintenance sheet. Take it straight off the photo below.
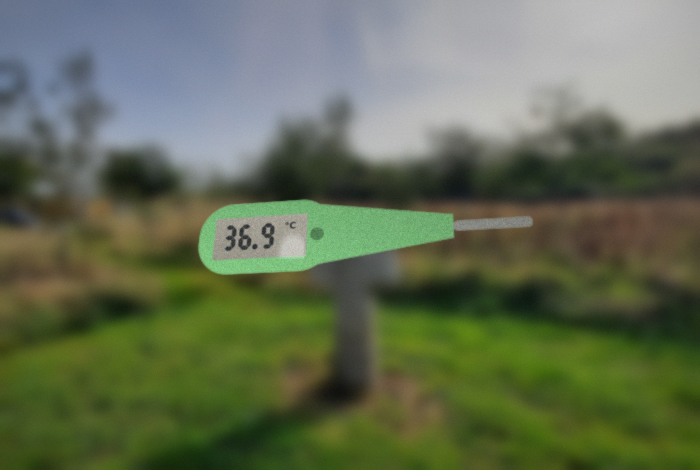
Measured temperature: 36.9 °C
